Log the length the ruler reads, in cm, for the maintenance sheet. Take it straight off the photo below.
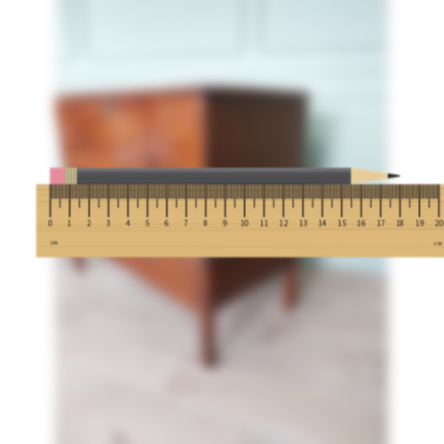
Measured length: 18 cm
